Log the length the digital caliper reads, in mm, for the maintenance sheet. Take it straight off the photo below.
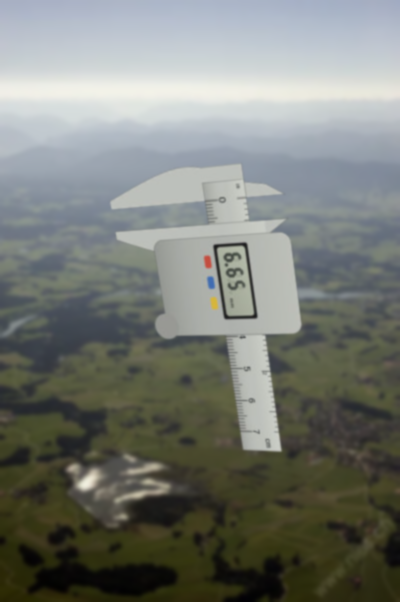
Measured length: 6.65 mm
